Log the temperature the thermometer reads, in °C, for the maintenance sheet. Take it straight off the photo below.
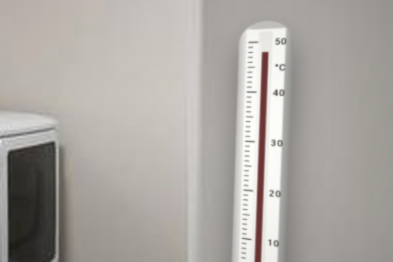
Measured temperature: 48 °C
